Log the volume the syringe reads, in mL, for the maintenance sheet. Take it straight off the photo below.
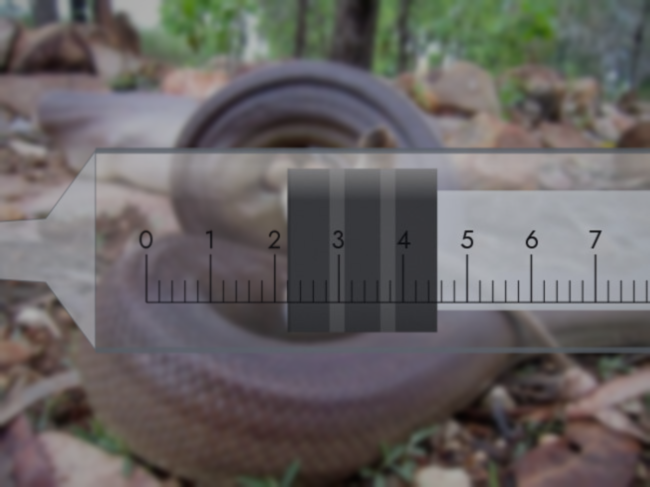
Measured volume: 2.2 mL
